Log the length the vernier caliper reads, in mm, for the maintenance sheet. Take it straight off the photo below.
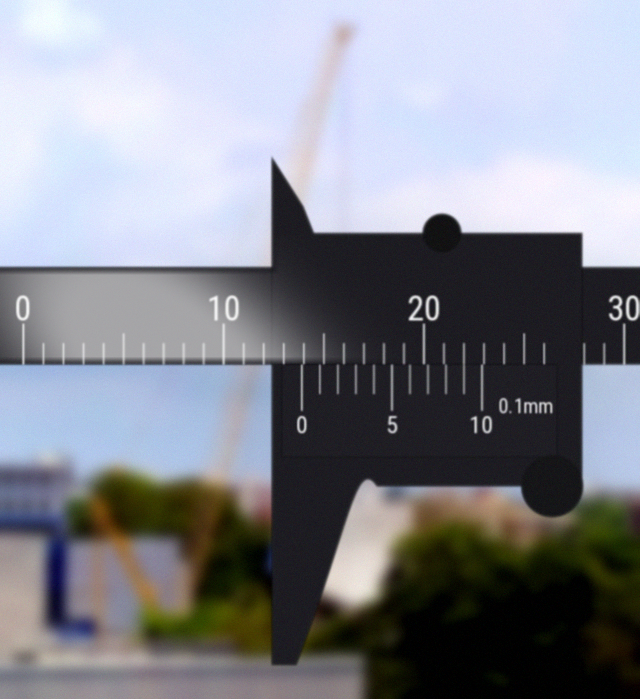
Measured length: 13.9 mm
